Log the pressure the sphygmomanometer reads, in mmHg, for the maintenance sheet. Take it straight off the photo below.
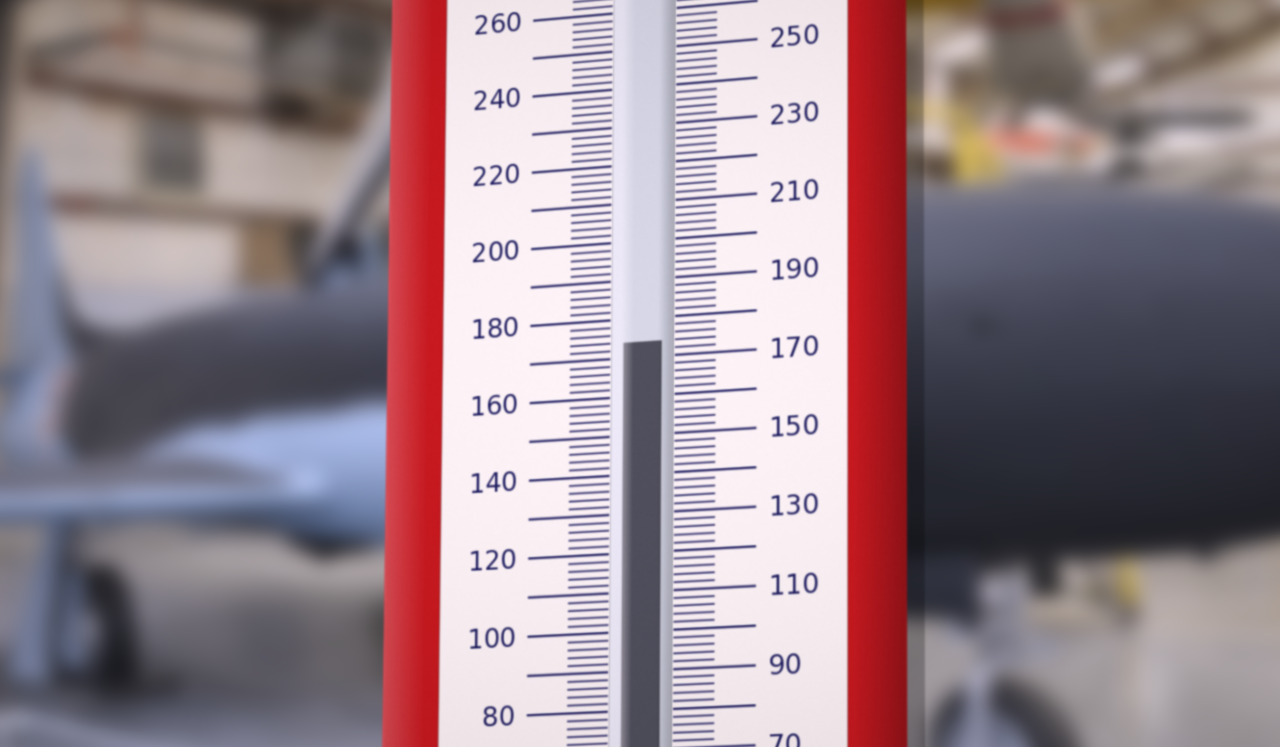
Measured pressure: 174 mmHg
